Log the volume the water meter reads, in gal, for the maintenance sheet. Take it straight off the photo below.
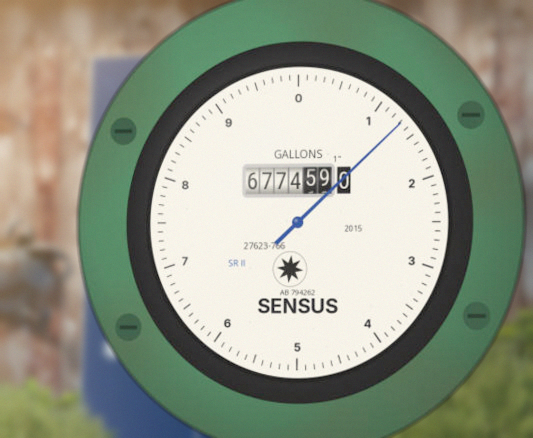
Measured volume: 6774591.3 gal
